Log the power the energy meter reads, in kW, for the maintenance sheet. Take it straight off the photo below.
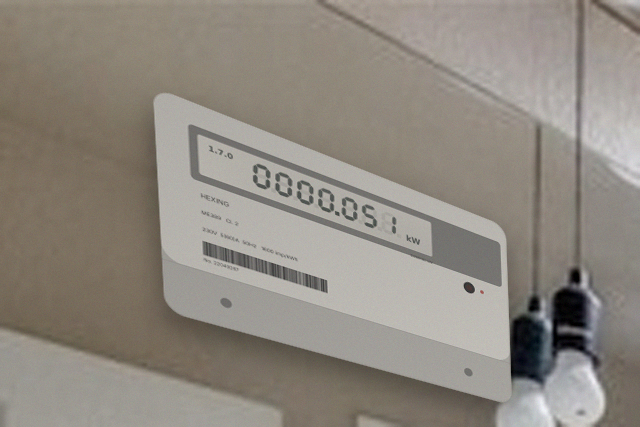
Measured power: 0.051 kW
